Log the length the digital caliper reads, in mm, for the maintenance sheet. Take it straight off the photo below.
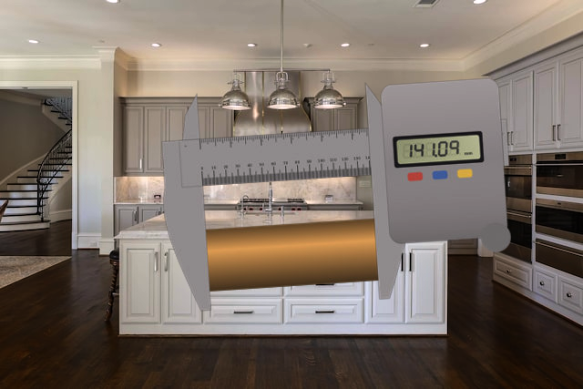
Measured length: 141.09 mm
